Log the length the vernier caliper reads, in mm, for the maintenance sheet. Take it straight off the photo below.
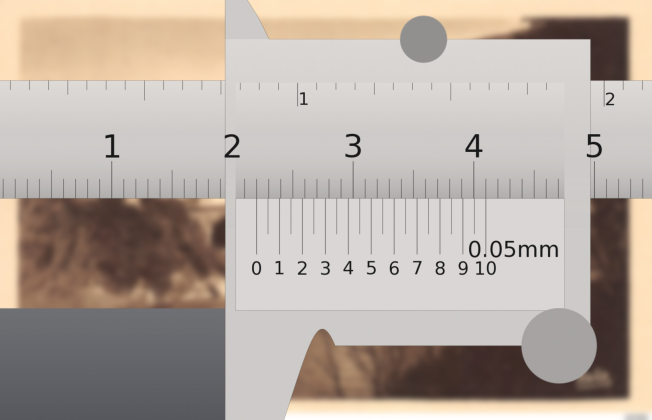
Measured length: 22.0 mm
